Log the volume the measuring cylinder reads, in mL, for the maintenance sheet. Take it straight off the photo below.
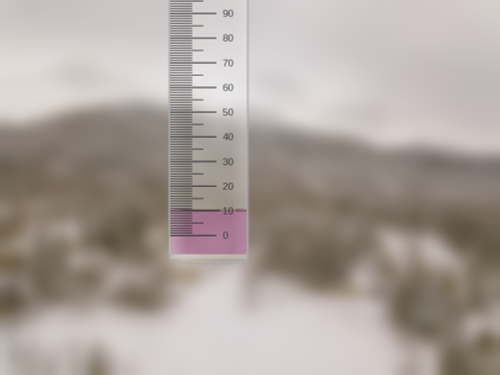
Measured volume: 10 mL
